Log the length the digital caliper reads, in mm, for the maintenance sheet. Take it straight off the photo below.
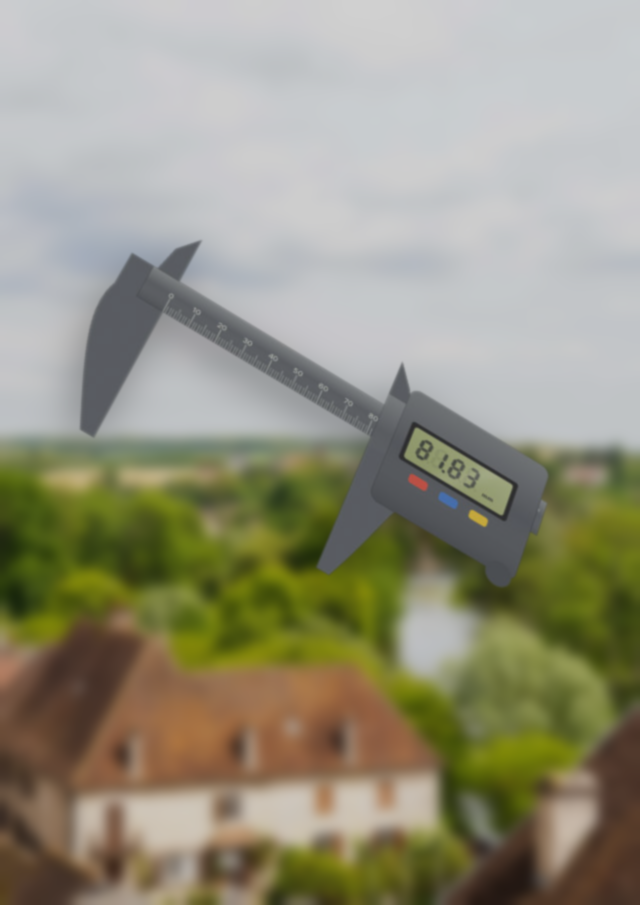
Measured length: 81.83 mm
